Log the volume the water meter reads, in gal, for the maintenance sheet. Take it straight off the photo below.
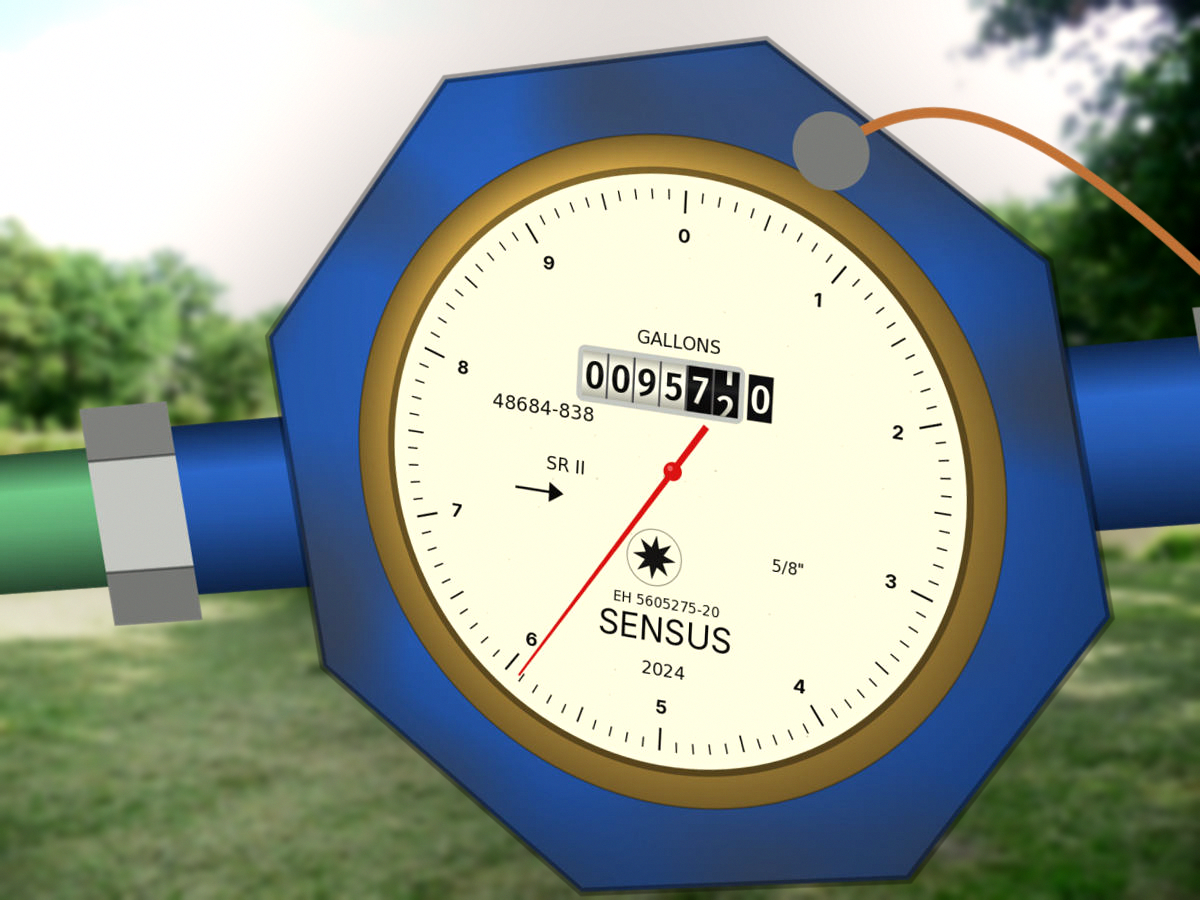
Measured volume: 95715.9 gal
